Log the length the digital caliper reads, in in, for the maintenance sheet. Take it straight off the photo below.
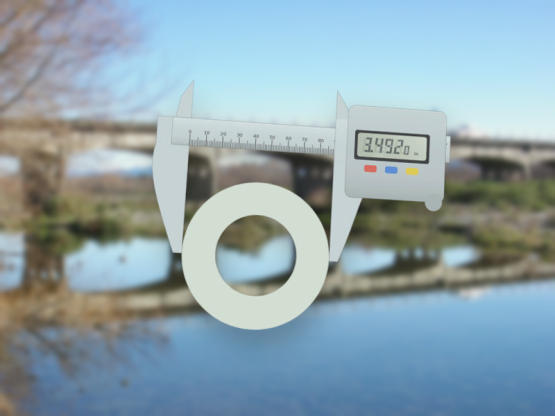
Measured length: 3.4920 in
